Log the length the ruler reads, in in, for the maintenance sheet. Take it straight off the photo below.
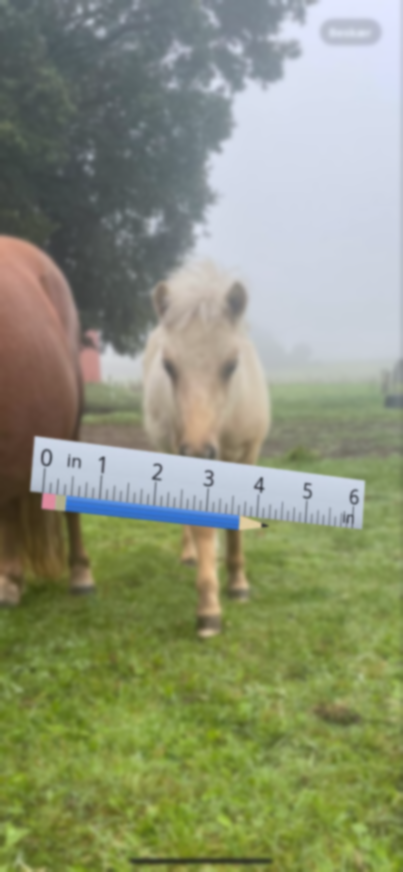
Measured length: 4.25 in
